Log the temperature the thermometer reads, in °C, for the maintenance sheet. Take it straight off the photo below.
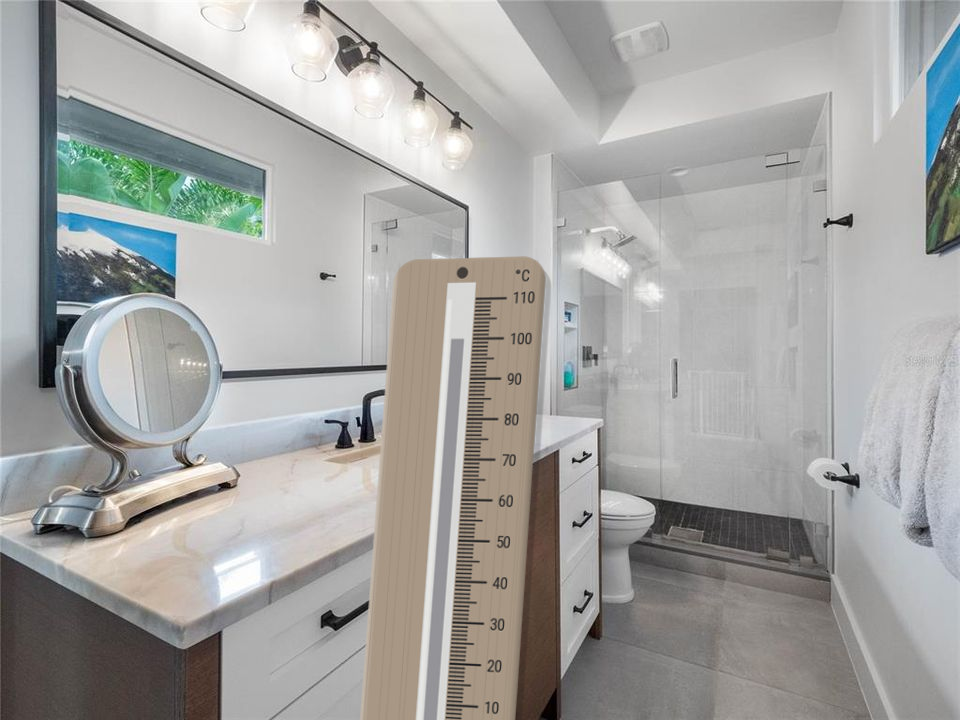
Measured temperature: 100 °C
